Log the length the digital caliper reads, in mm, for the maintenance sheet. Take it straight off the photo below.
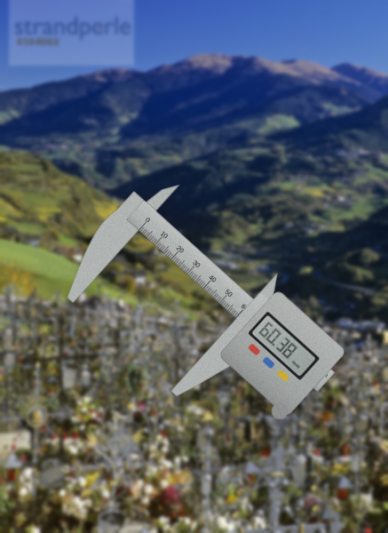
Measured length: 60.38 mm
